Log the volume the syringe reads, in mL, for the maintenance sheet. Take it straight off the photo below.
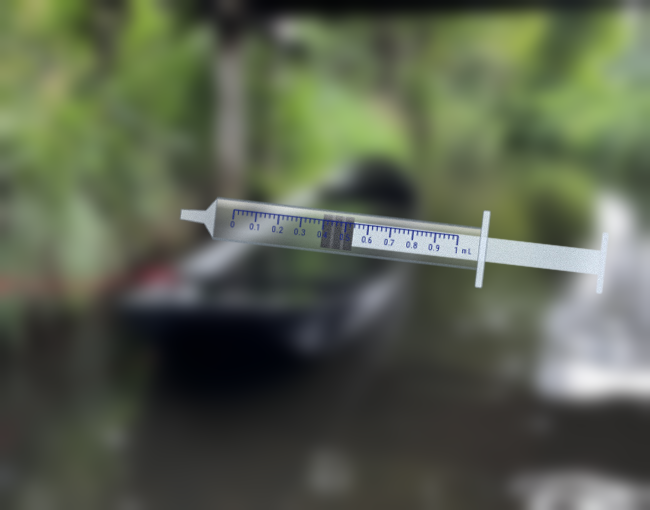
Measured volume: 0.4 mL
